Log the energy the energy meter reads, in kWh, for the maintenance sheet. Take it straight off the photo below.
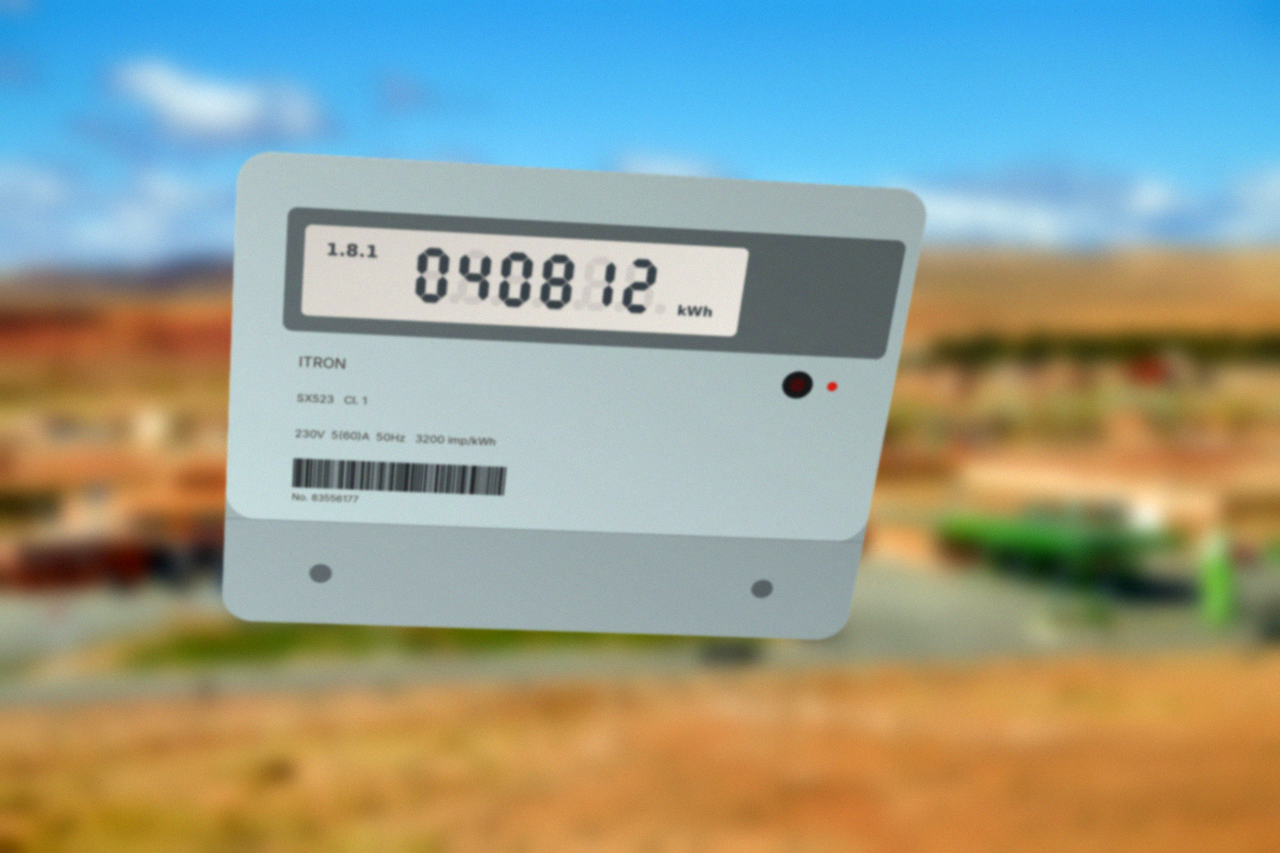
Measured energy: 40812 kWh
